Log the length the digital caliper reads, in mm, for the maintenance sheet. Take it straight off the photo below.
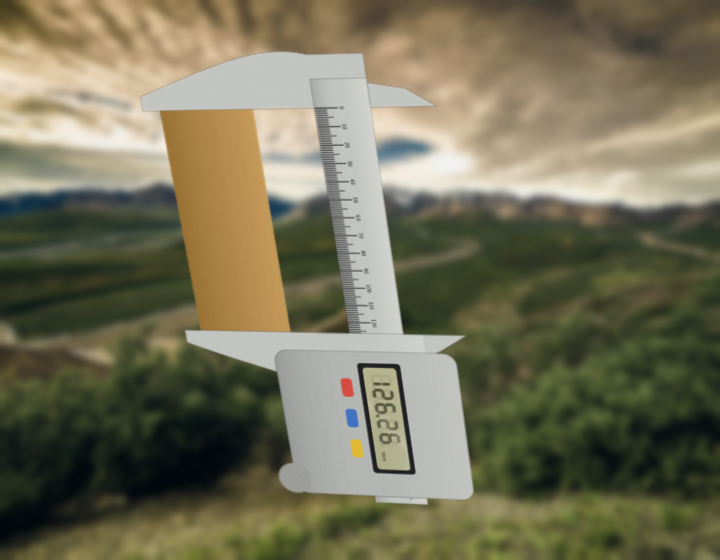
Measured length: 126.26 mm
